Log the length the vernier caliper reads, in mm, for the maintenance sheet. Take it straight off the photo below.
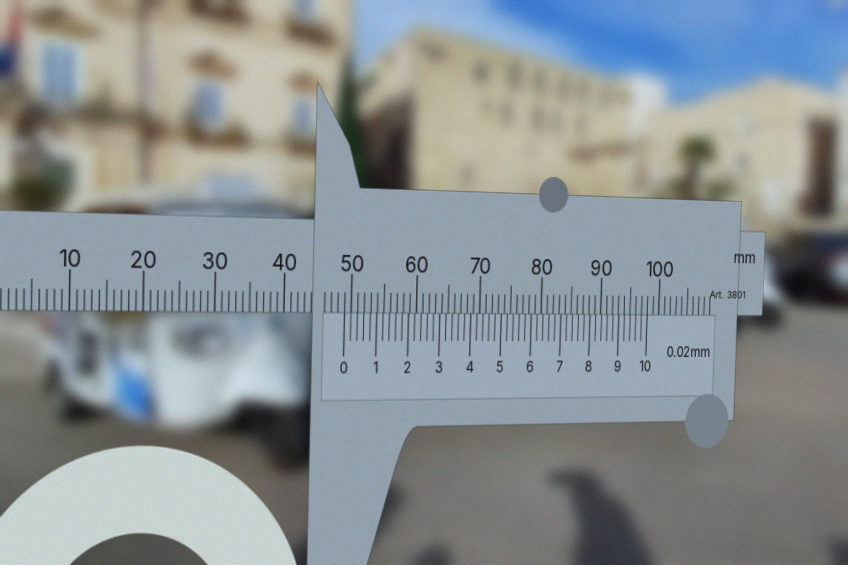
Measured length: 49.0 mm
